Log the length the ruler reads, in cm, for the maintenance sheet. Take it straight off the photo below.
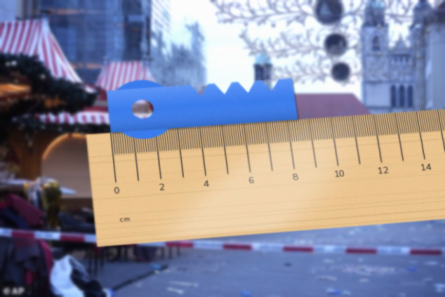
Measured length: 8.5 cm
